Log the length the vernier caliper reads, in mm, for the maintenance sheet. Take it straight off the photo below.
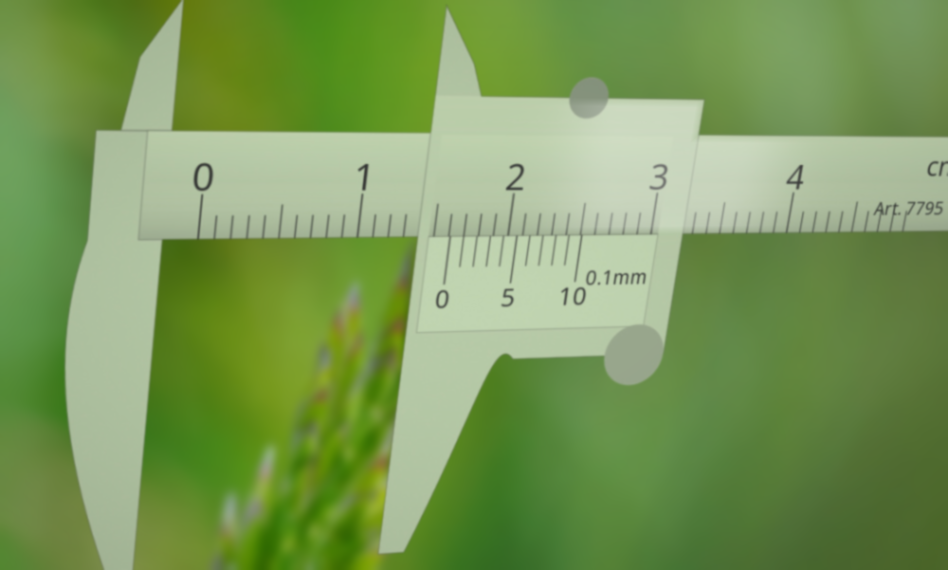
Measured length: 16.1 mm
